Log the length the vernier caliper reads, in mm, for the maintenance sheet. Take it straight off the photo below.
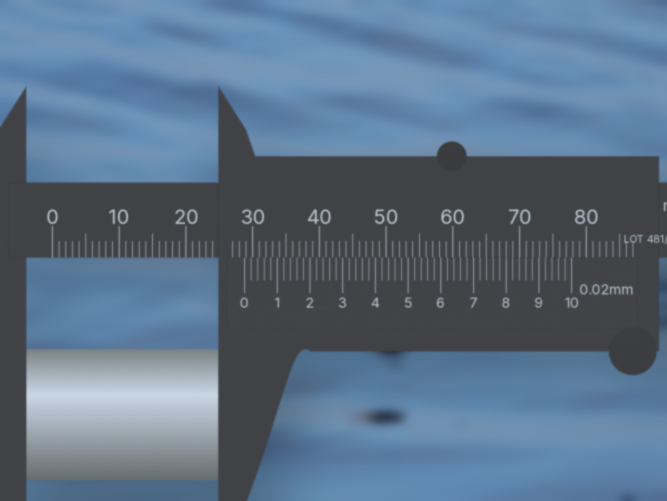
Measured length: 28.8 mm
